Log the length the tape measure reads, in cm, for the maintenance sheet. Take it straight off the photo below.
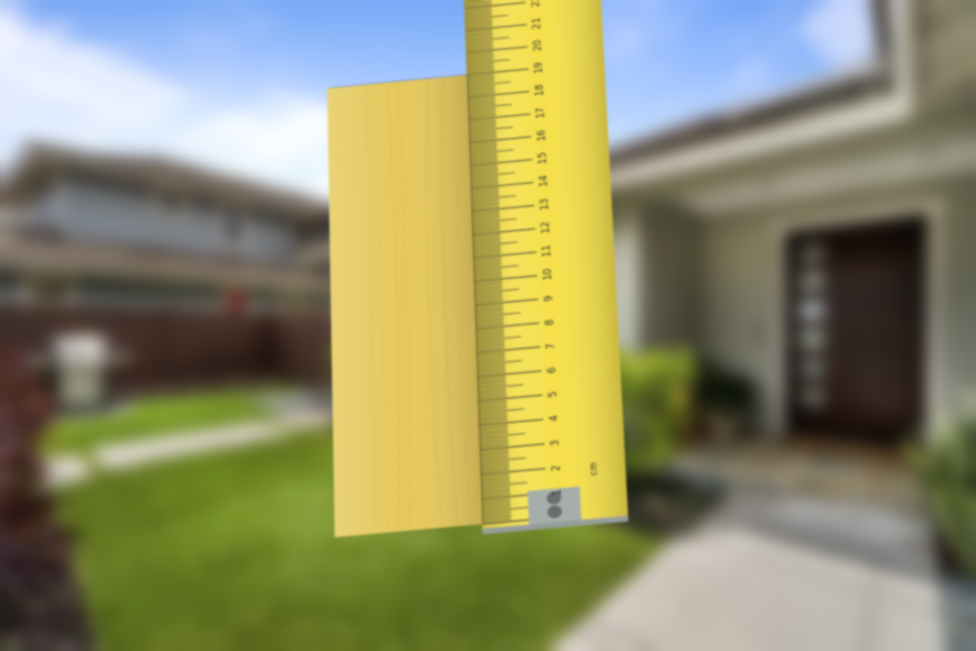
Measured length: 19 cm
